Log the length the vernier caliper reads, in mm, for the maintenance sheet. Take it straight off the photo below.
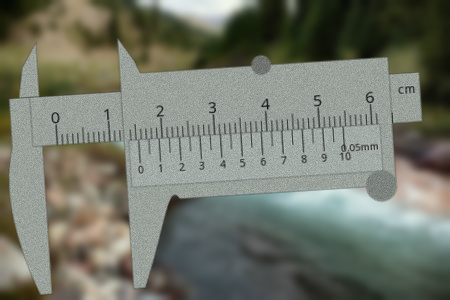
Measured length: 15.5 mm
